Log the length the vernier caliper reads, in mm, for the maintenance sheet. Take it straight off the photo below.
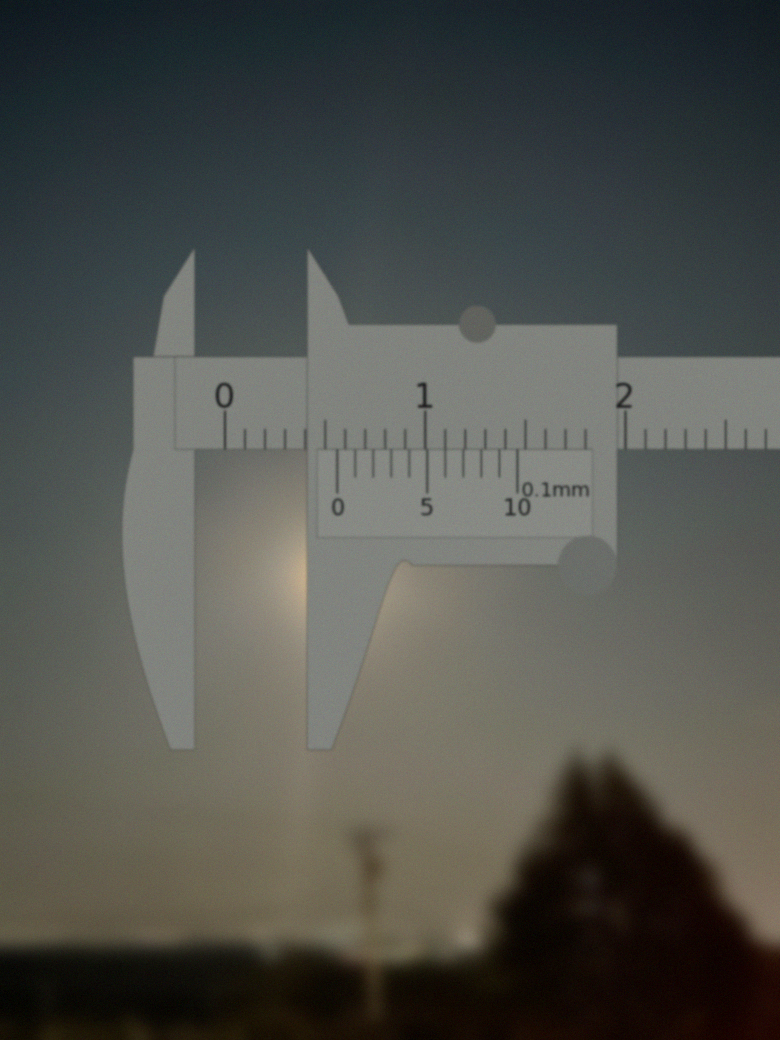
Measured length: 5.6 mm
